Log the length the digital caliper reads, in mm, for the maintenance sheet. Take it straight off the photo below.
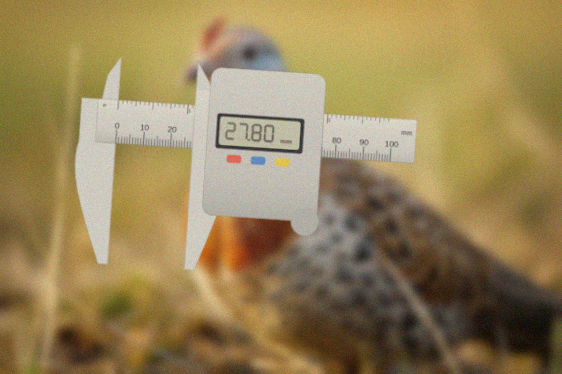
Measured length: 27.80 mm
